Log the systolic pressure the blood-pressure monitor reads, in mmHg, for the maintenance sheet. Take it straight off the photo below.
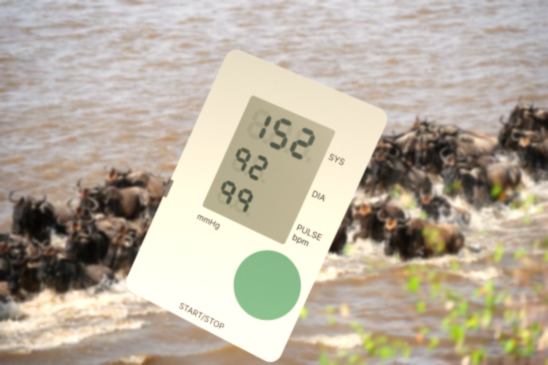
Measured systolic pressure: 152 mmHg
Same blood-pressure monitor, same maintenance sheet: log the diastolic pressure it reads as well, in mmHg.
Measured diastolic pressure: 92 mmHg
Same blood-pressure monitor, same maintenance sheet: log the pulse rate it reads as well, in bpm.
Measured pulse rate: 99 bpm
